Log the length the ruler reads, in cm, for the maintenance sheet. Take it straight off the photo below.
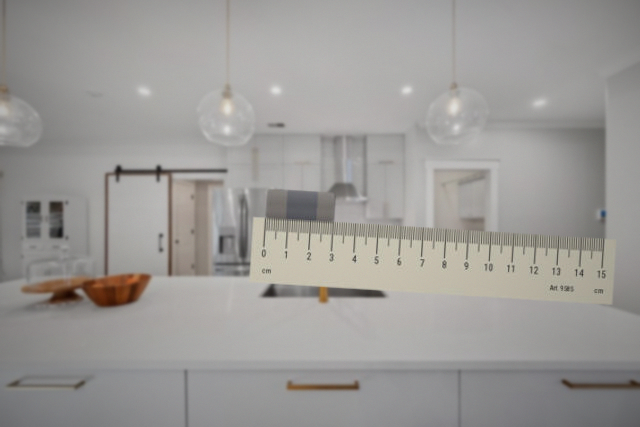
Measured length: 3 cm
